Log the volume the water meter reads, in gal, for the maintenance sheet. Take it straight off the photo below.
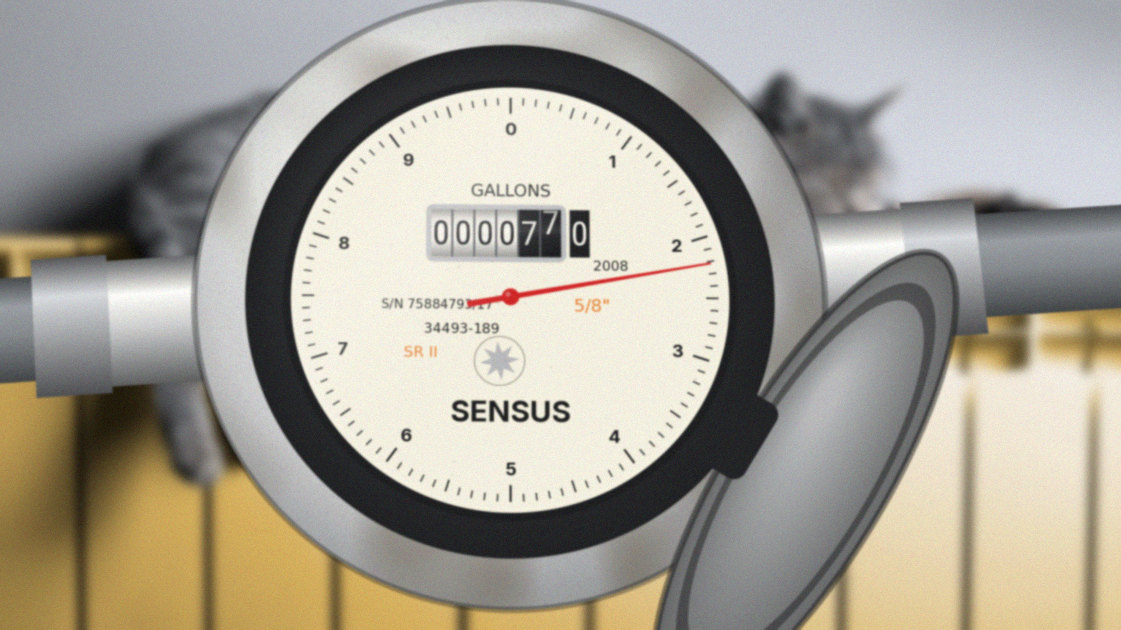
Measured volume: 772.2 gal
